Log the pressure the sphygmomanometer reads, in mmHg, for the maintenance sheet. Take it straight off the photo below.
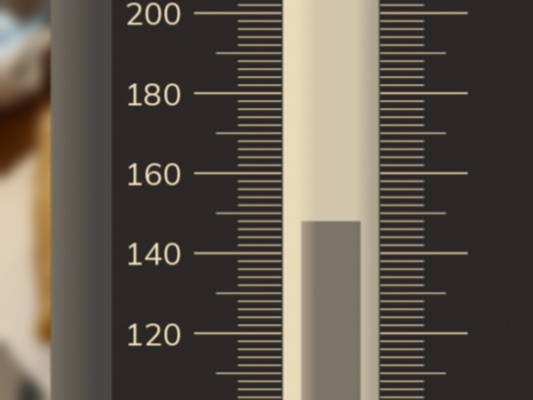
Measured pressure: 148 mmHg
